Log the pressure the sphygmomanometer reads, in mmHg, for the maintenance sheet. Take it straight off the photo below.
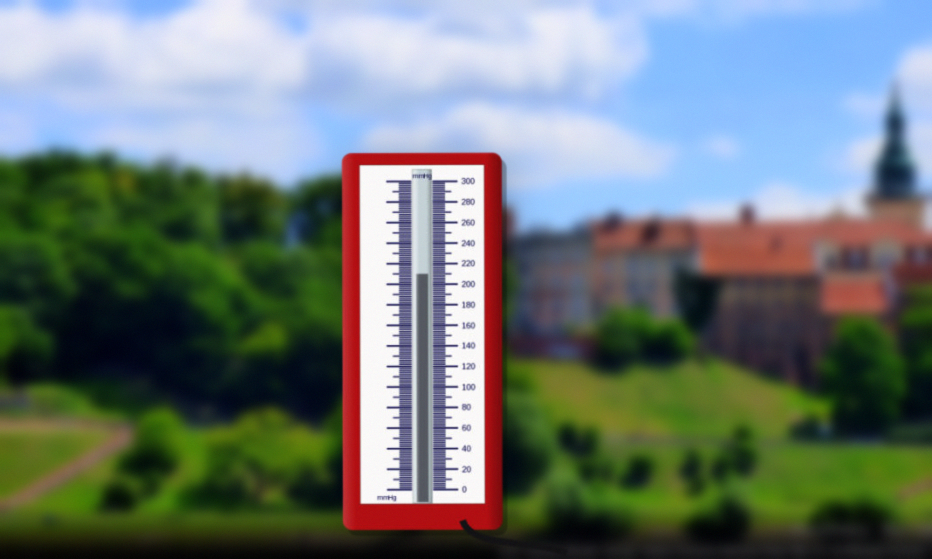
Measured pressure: 210 mmHg
